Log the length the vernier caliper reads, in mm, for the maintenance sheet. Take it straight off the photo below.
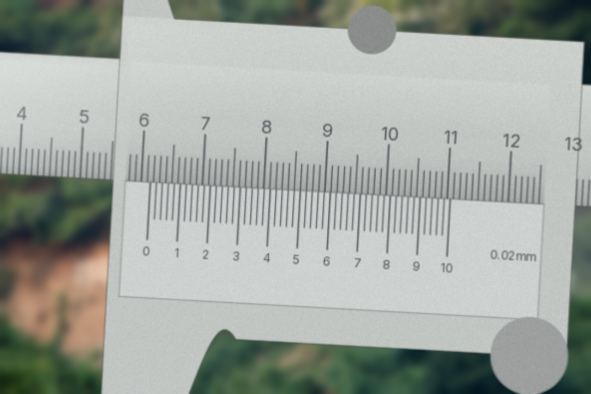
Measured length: 61.5 mm
